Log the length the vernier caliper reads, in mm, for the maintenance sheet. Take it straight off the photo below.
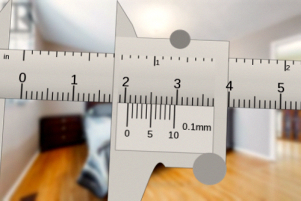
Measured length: 20.6 mm
